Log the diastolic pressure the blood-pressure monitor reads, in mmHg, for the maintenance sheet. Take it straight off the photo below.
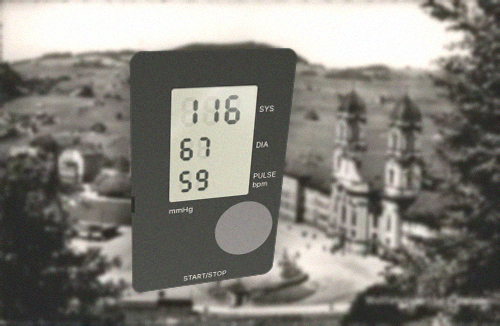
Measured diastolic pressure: 67 mmHg
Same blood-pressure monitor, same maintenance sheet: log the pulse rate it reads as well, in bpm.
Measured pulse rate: 59 bpm
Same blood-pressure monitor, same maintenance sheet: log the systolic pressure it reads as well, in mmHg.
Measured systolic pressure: 116 mmHg
